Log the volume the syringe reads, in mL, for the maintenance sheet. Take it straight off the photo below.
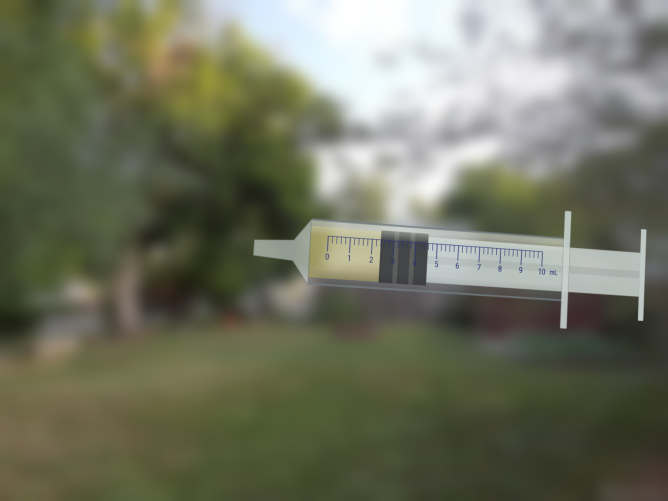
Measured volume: 2.4 mL
